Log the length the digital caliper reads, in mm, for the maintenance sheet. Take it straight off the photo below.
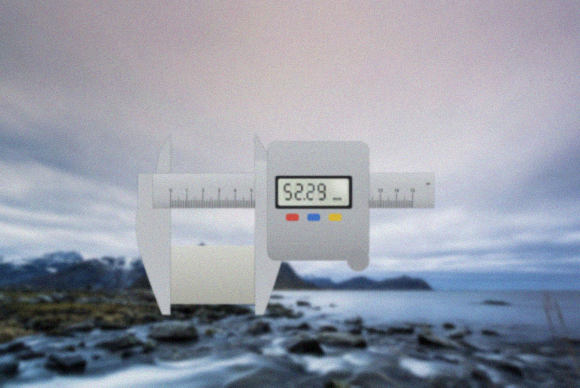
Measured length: 52.29 mm
